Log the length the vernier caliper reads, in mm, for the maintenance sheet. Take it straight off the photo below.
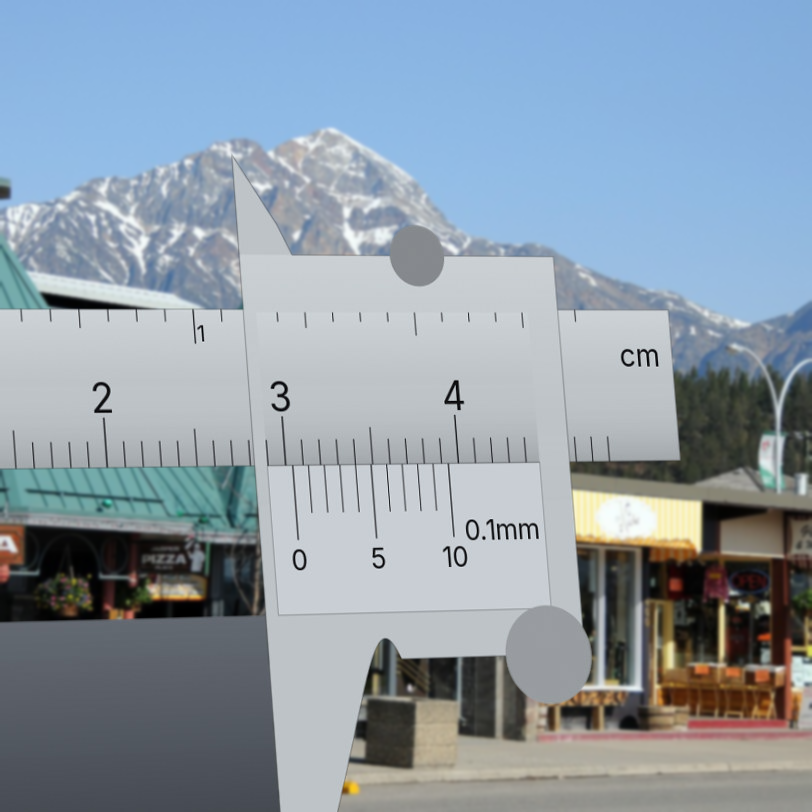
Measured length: 30.4 mm
